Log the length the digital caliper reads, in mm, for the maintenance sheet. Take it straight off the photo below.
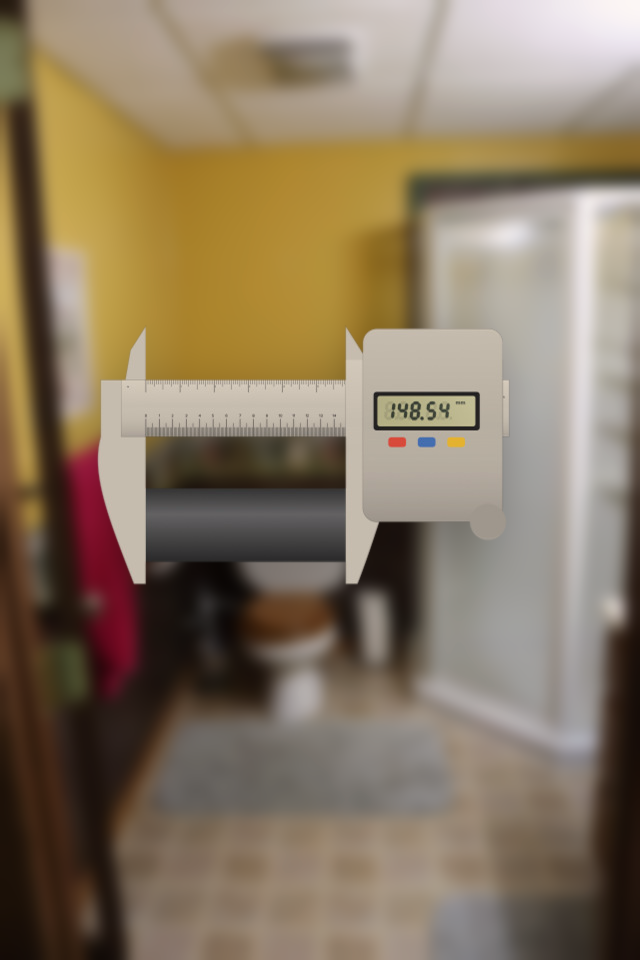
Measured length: 148.54 mm
